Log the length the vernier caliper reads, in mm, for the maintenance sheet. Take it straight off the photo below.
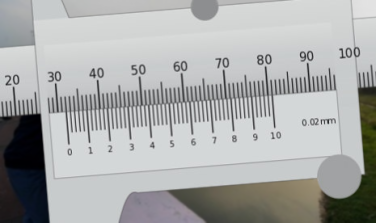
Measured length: 32.0 mm
